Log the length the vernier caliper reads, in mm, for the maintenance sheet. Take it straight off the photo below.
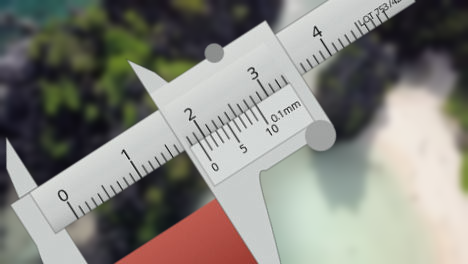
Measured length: 19.0 mm
